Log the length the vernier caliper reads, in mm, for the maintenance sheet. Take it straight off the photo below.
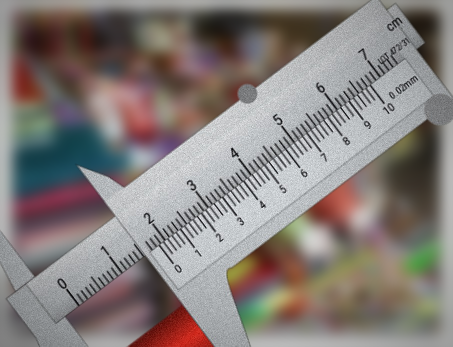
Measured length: 18.6 mm
